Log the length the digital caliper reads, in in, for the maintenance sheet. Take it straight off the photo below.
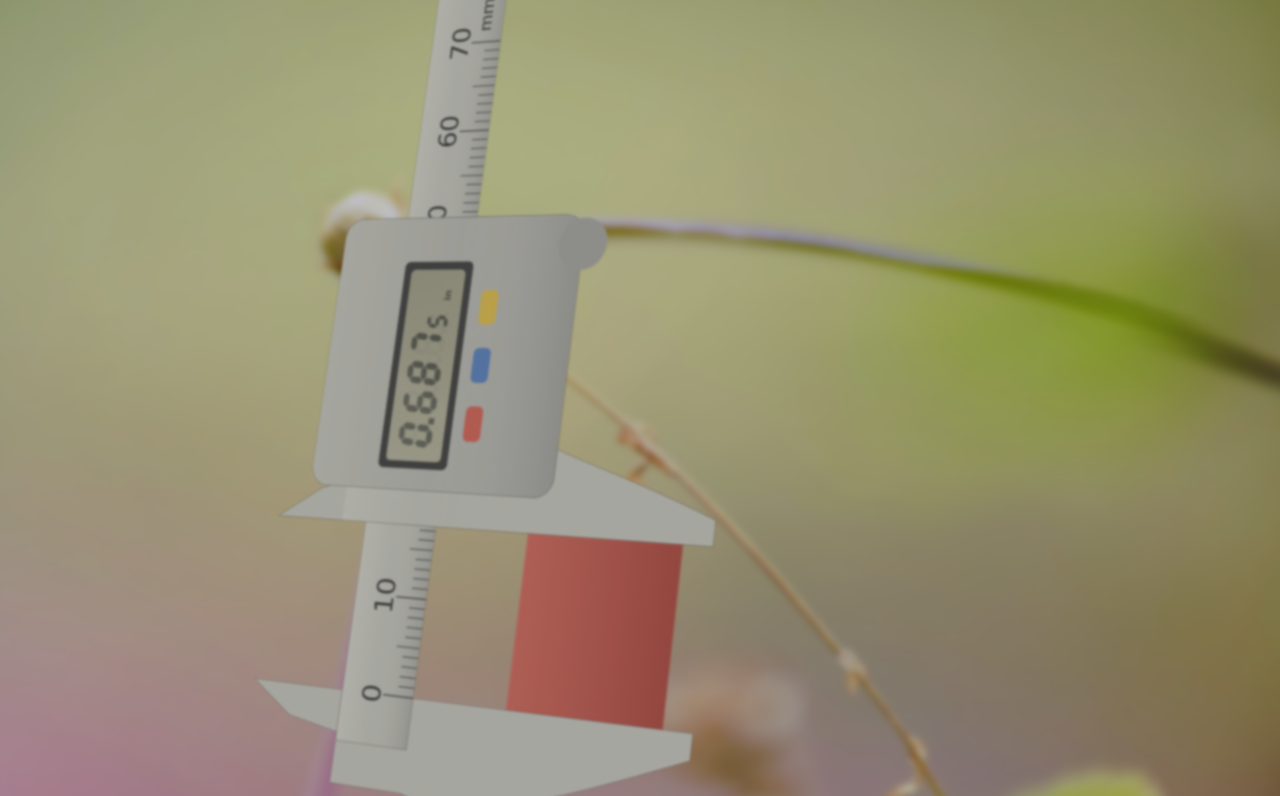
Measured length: 0.6875 in
